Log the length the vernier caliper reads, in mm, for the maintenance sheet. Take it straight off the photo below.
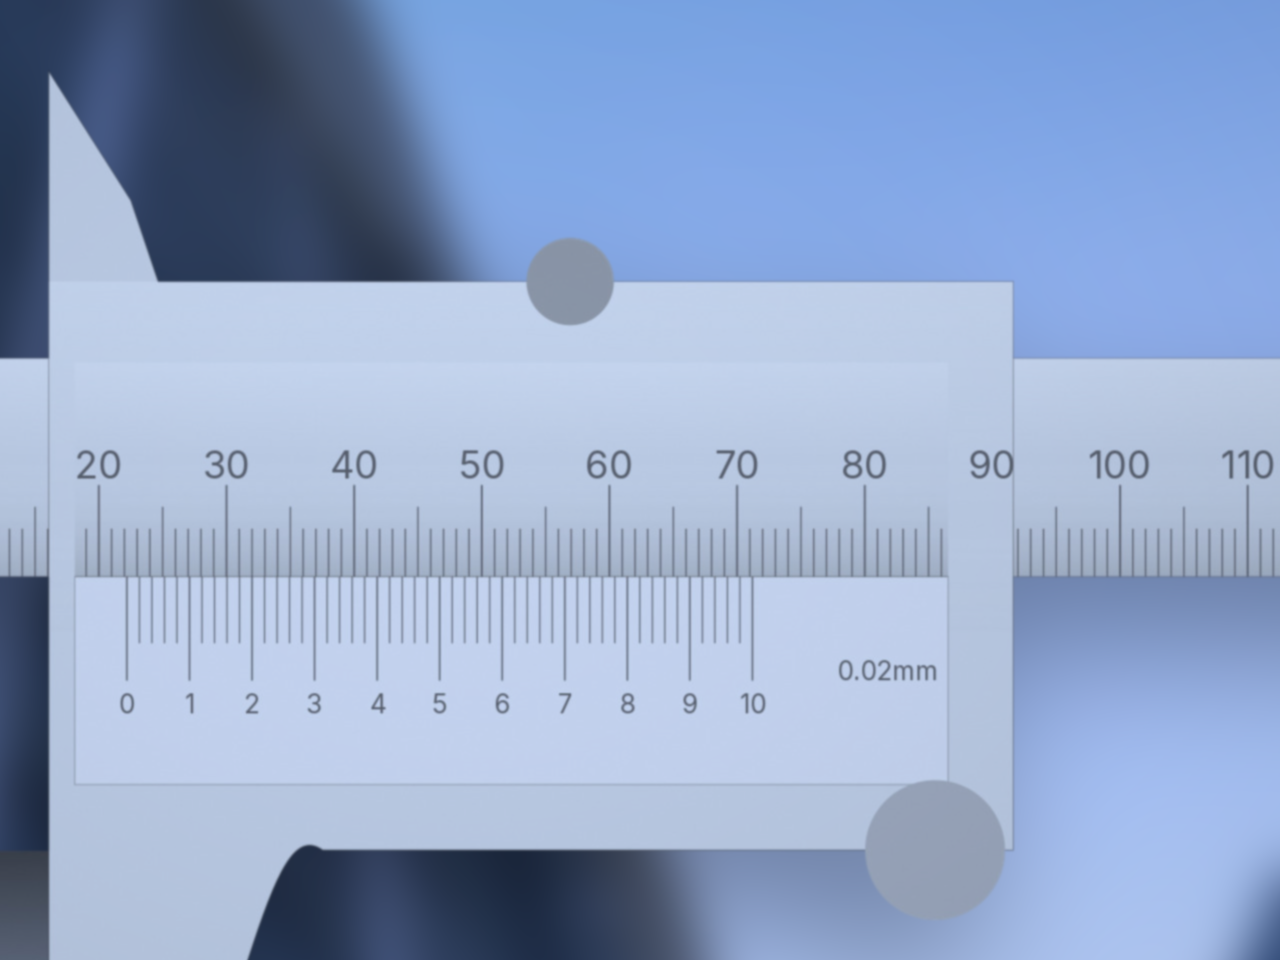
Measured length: 22.2 mm
